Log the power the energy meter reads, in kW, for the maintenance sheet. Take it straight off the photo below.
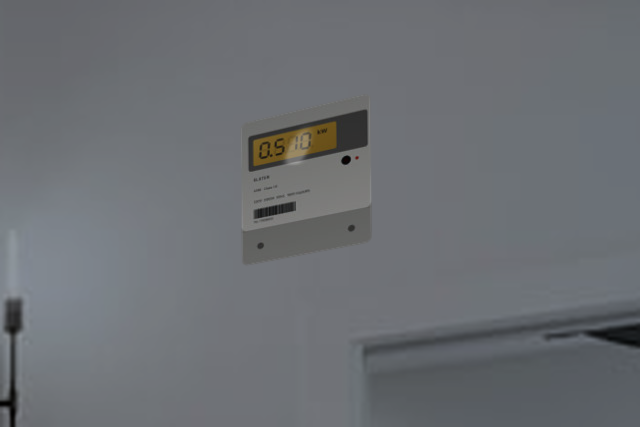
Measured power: 0.510 kW
